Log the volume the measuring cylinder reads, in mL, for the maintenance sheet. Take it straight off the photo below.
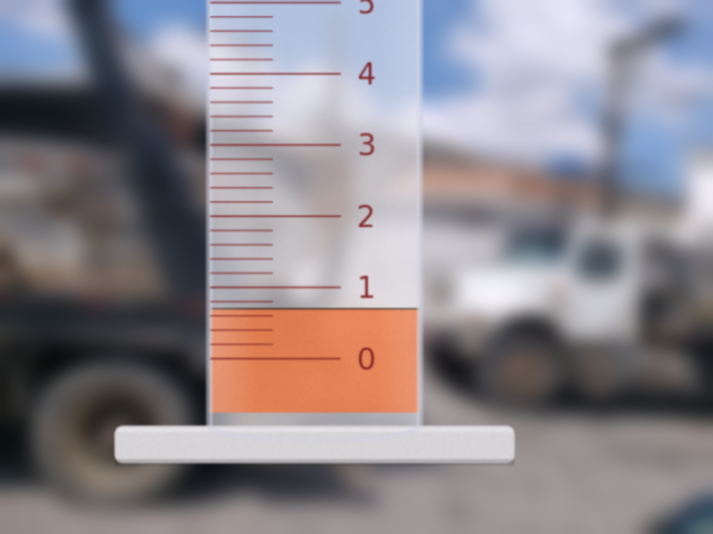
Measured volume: 0.7 mL
